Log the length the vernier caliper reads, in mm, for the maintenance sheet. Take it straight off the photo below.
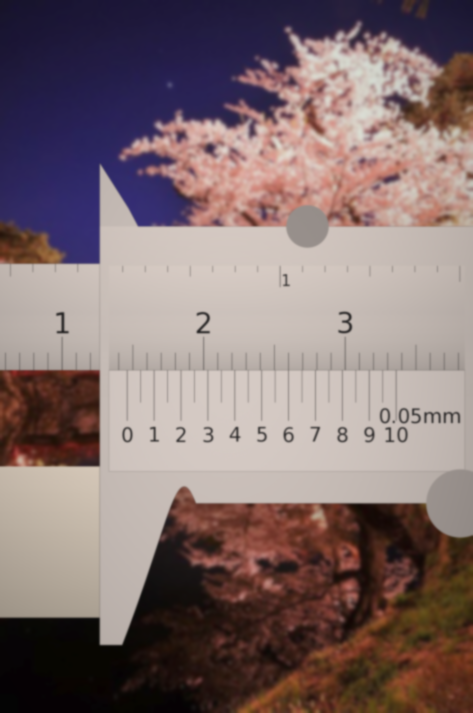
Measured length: 14.6 mm
